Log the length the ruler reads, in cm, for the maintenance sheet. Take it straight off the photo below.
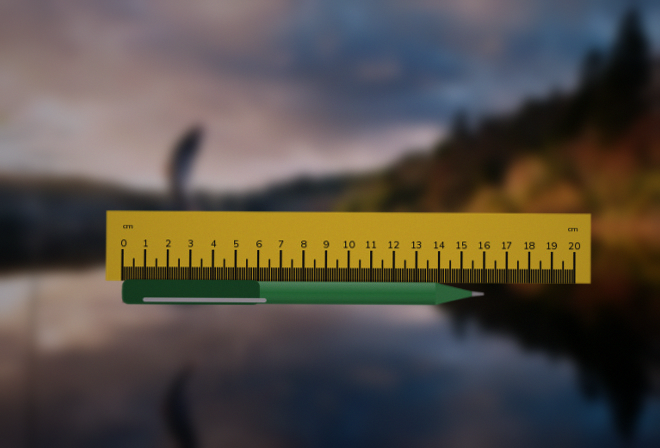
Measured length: 16 cm
